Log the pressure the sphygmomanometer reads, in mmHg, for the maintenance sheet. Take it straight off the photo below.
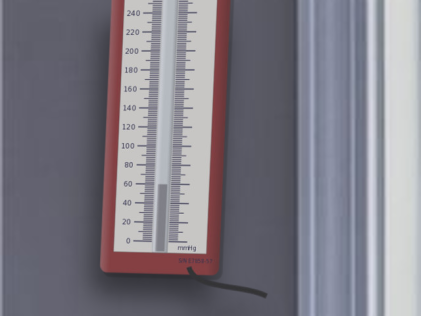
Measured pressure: 60 mmHg
